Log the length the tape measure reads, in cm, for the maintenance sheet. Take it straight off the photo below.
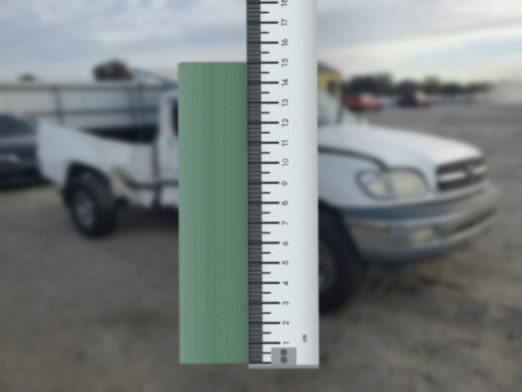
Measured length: 15 cm
